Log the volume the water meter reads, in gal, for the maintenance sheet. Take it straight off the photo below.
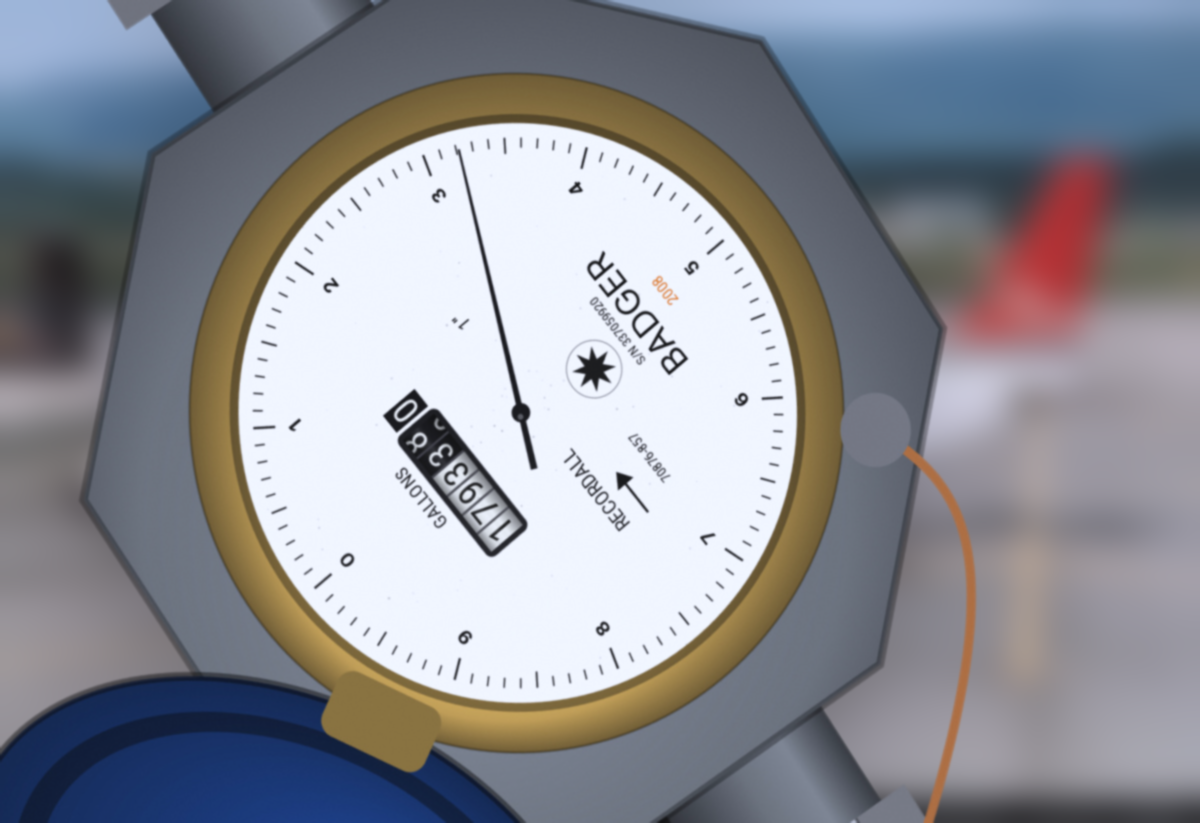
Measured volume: 1793383.2 gal
